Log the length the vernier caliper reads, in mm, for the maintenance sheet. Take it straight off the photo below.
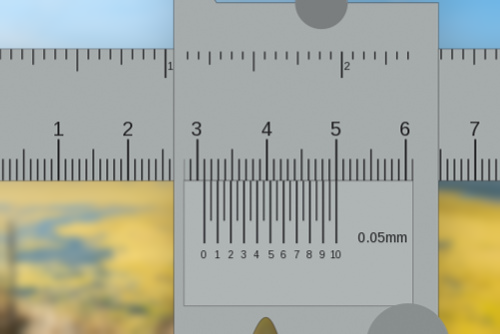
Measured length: 31.0 mm
